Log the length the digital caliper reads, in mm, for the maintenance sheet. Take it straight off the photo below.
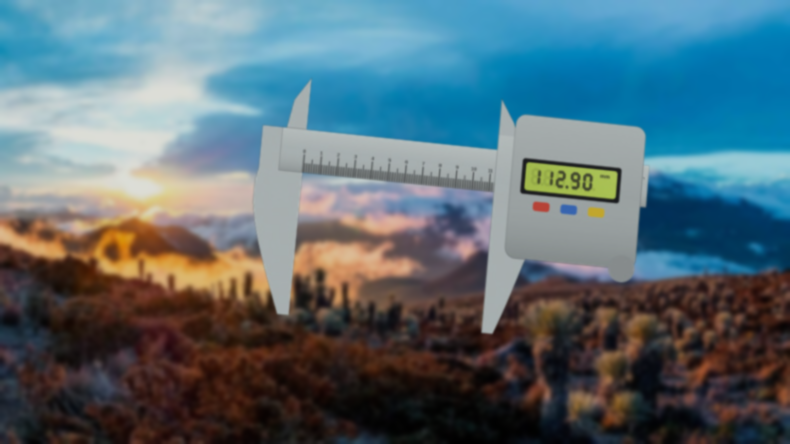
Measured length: 112.90 mm
